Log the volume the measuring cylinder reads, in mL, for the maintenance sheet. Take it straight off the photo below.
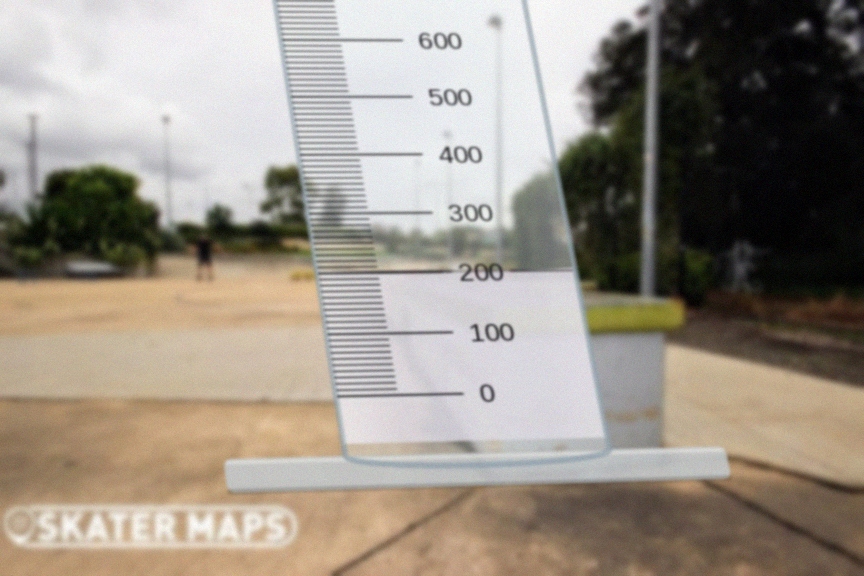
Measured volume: 200 mL
